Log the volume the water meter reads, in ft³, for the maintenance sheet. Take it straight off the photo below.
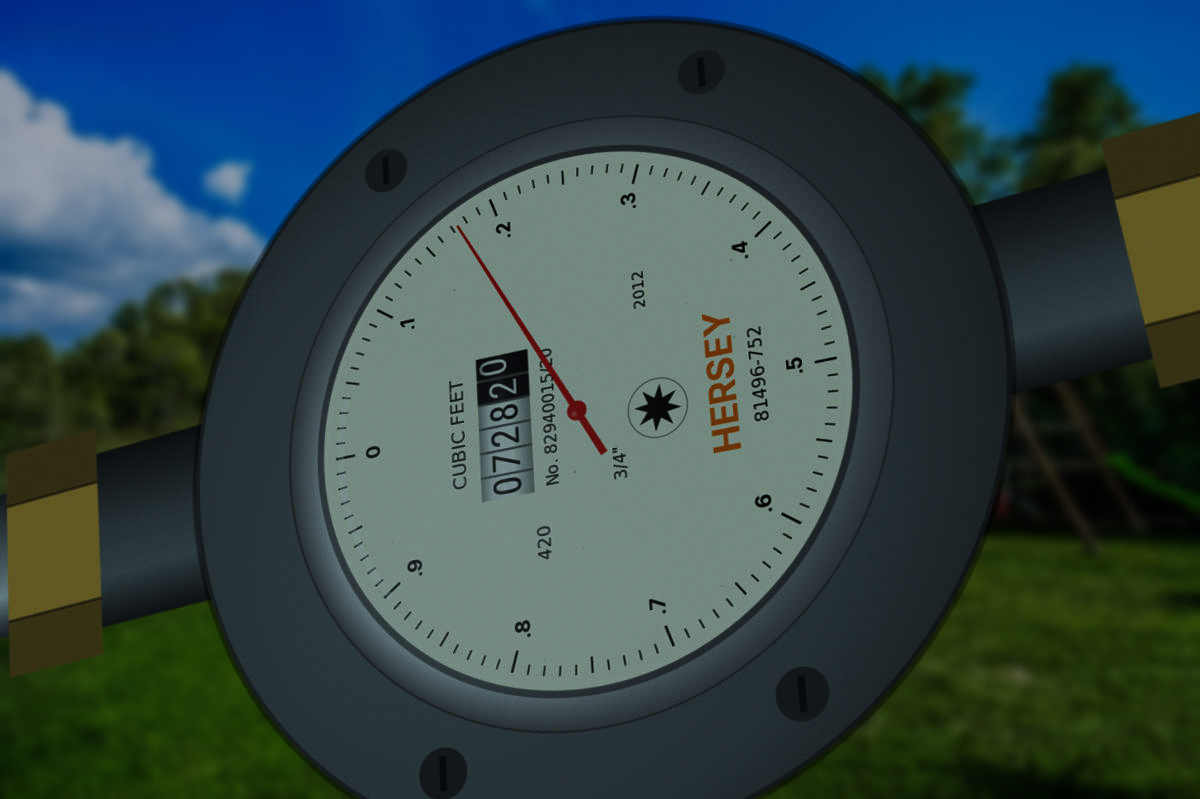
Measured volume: 72820.17 ft³
